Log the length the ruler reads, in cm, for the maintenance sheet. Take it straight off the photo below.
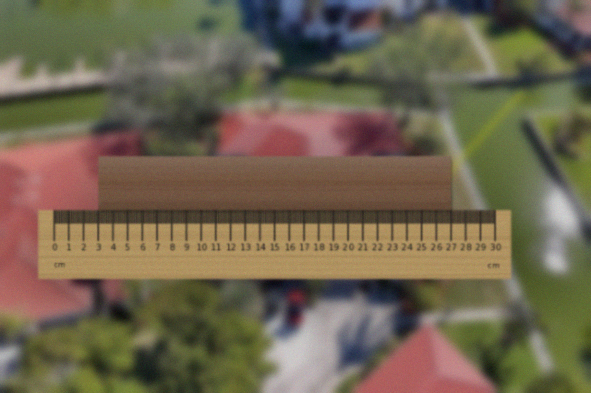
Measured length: 24 cm
